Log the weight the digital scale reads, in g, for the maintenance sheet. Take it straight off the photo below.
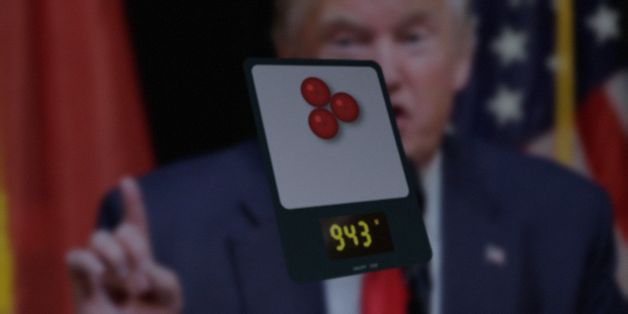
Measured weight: 943 g
